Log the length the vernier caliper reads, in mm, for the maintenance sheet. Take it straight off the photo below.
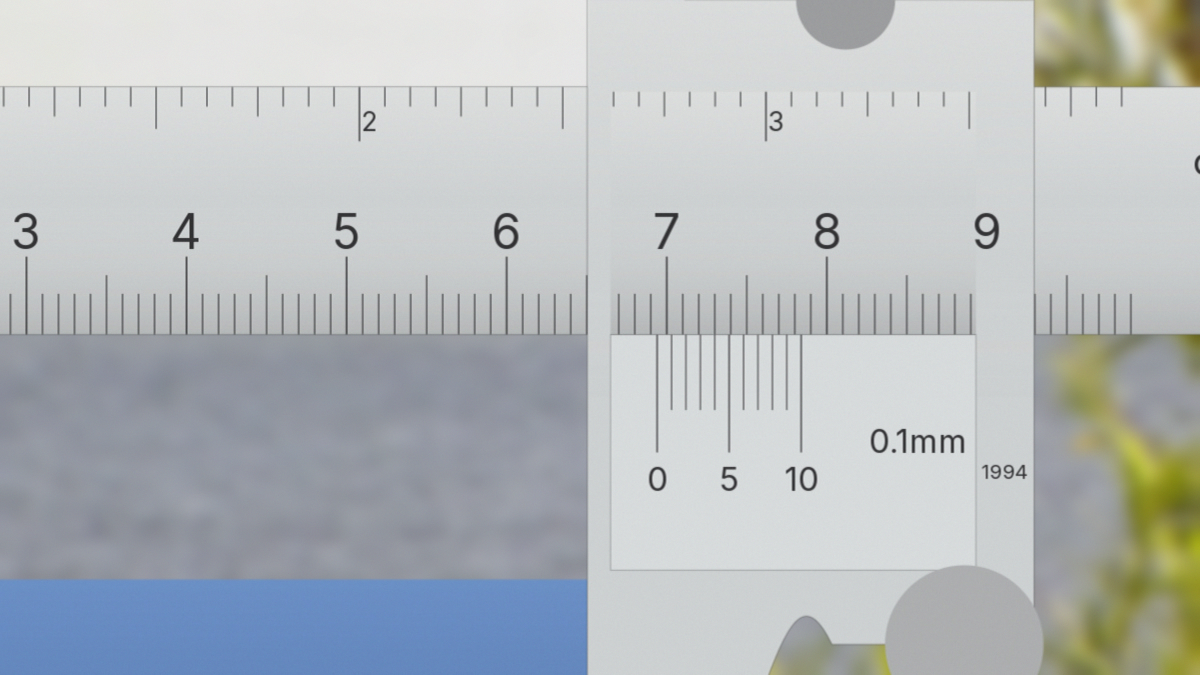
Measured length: 69.4 mm
